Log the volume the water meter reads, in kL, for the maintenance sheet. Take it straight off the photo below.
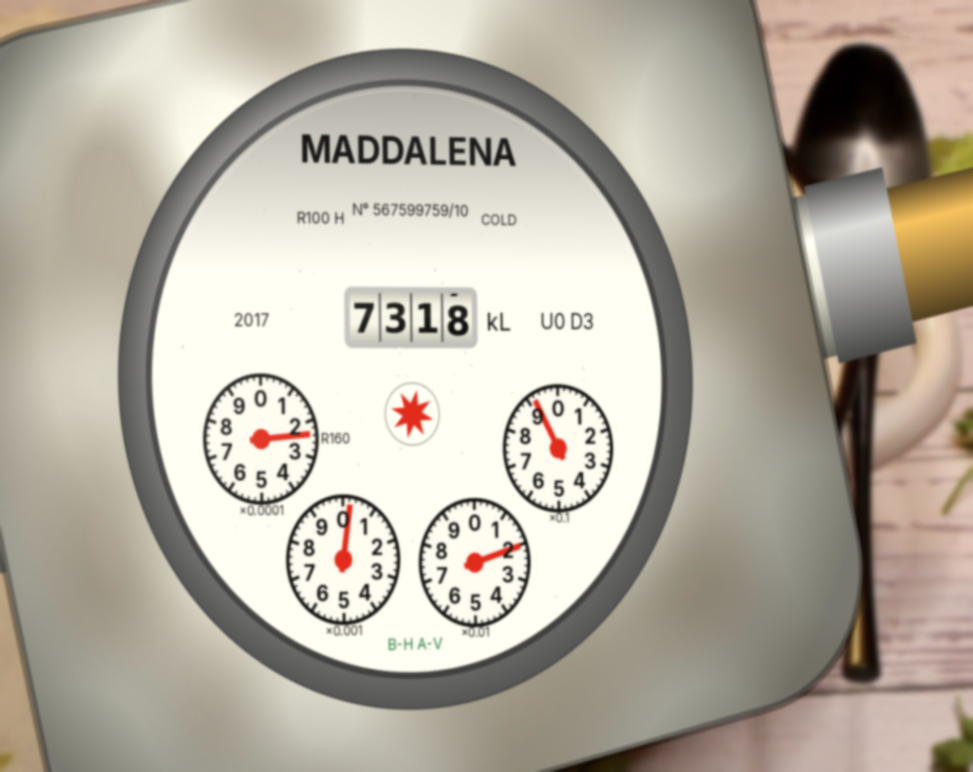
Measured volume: 7317.9202 kL
